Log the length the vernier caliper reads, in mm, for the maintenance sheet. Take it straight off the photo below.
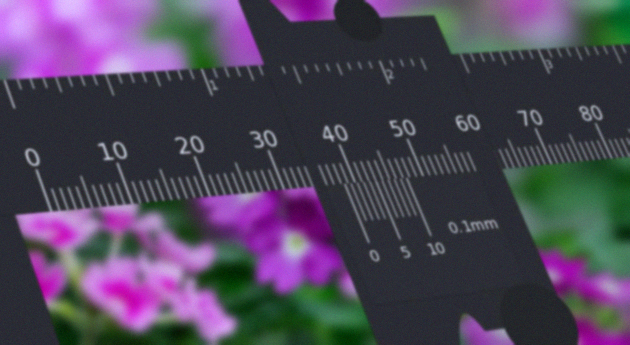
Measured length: 38.5 mm
